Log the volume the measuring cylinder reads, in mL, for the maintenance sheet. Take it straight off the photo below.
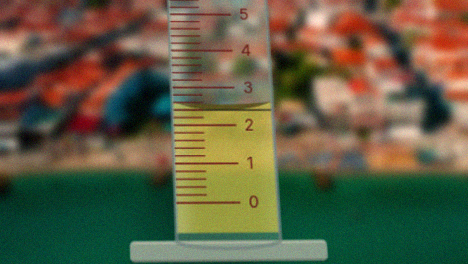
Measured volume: 2.4 mL
